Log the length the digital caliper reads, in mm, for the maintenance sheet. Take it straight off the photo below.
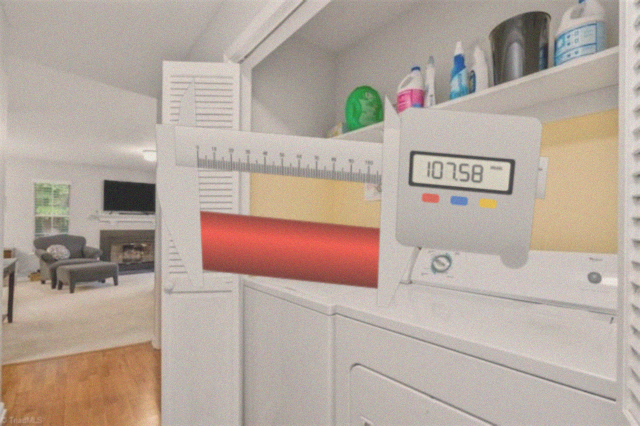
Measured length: 107.58 mm
